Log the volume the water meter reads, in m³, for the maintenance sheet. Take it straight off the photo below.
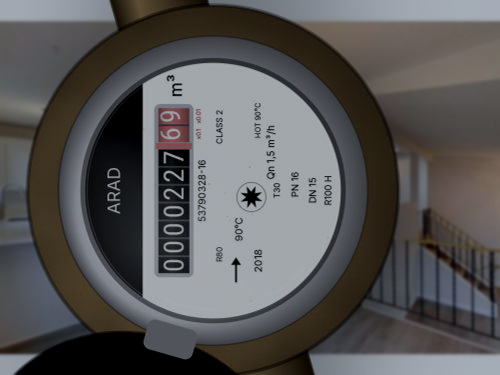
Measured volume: 227.69 m³
